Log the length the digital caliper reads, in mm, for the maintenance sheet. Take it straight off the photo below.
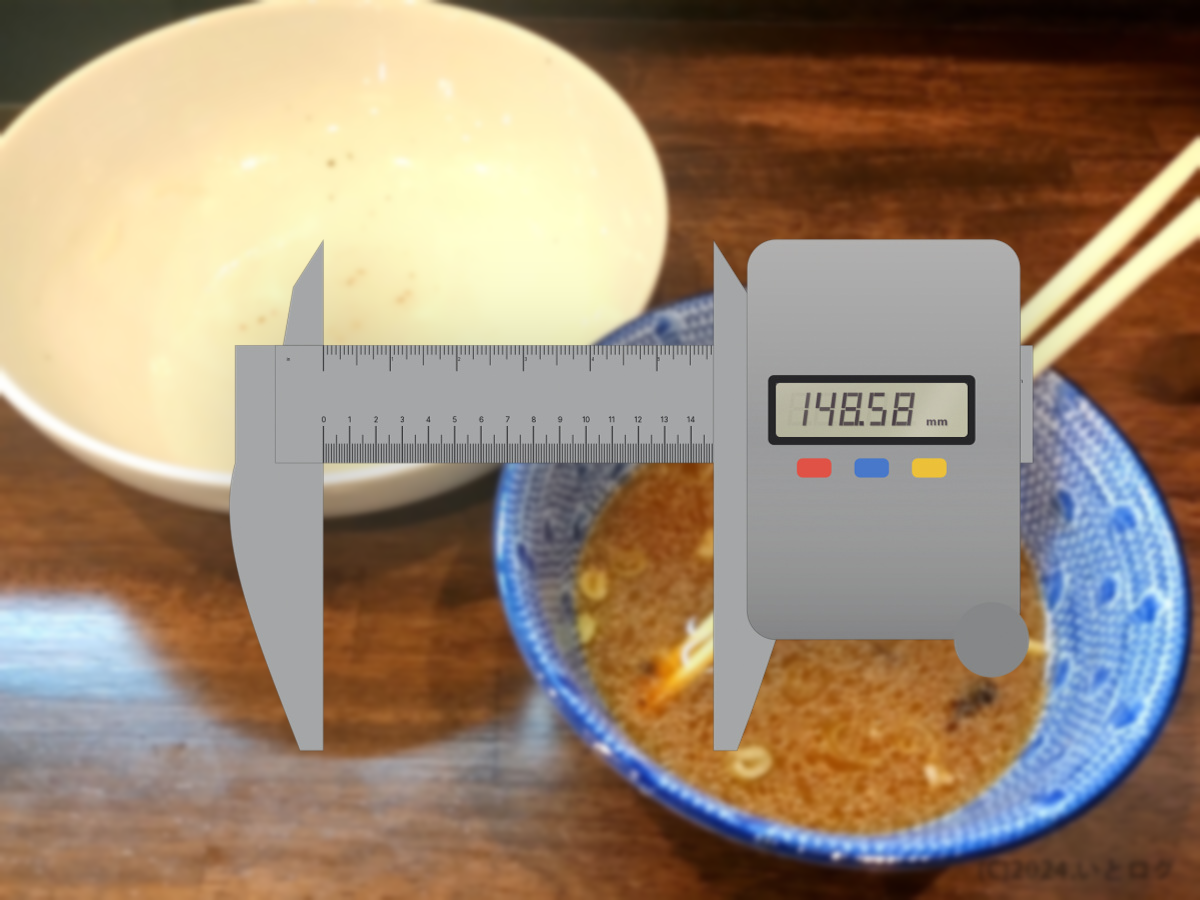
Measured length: 148.58 mm
